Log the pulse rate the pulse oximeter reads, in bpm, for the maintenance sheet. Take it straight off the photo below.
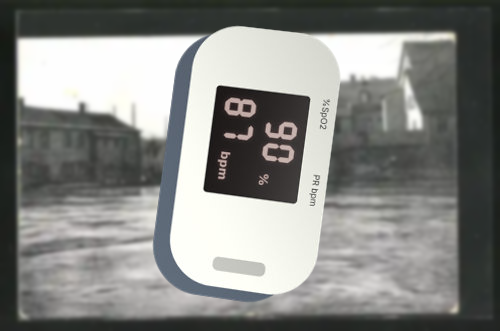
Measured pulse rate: 87 bpm
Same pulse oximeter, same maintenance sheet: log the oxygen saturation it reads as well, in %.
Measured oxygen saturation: 90 %
